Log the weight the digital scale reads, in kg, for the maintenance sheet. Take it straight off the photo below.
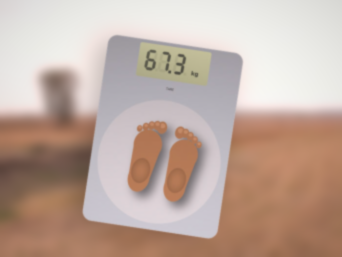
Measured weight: 67.3 kg
